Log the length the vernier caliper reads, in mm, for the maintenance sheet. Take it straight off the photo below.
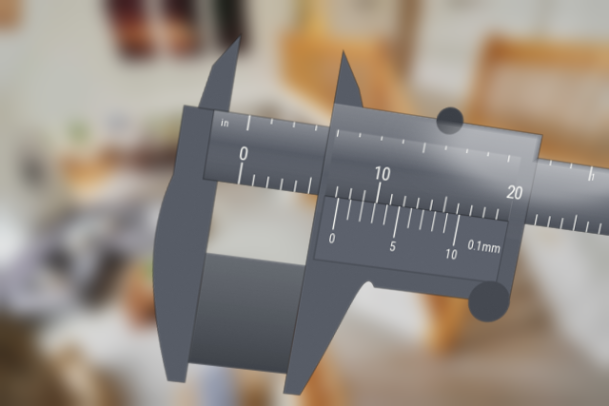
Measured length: 7.2 mm
